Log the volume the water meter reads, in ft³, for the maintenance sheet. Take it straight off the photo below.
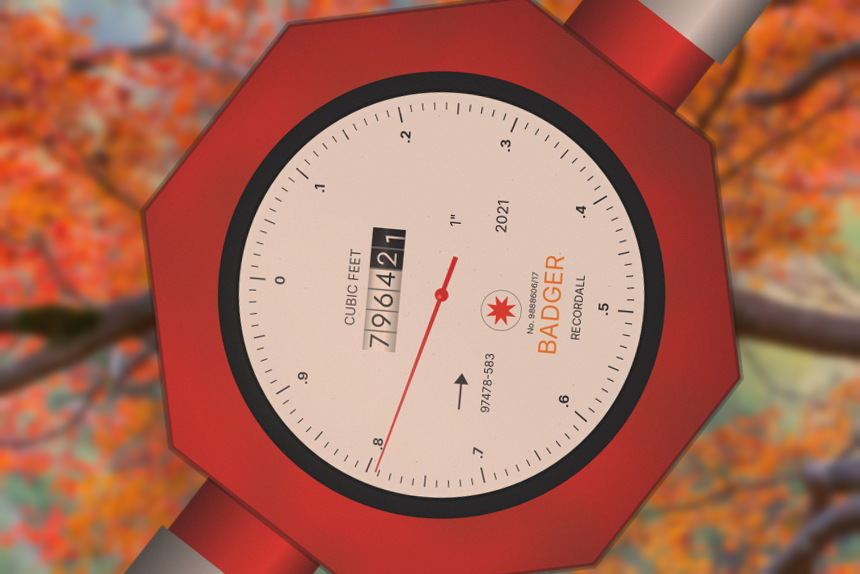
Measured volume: 796420.79 ft³
